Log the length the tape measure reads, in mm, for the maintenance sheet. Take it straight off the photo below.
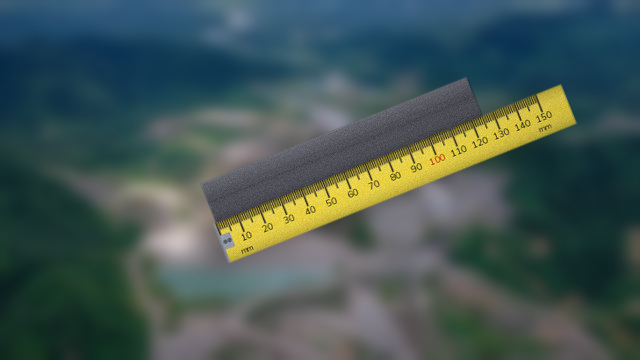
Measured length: 125 mm
